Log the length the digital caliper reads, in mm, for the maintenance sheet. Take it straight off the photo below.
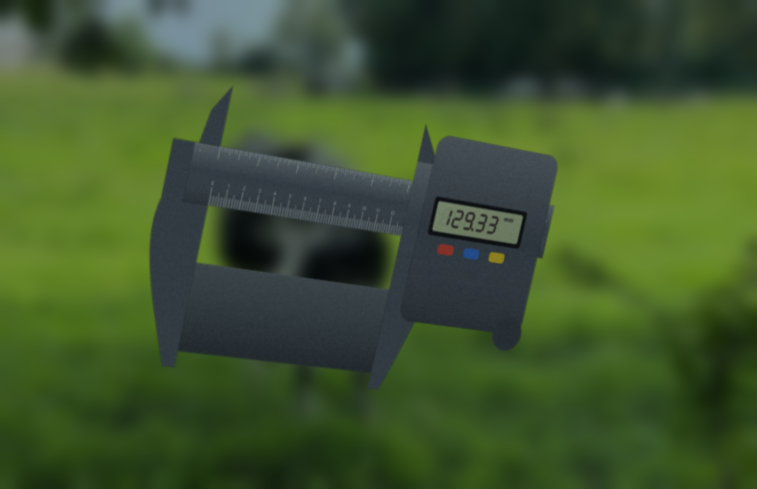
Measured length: 129.33 mm
